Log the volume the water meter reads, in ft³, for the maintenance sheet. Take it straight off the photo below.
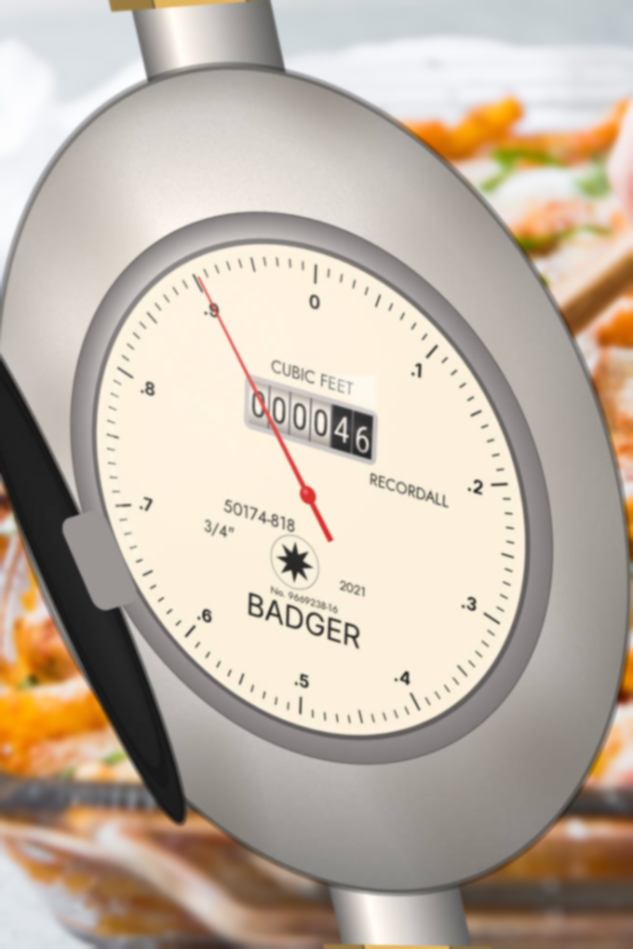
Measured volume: 45.90 ft³
